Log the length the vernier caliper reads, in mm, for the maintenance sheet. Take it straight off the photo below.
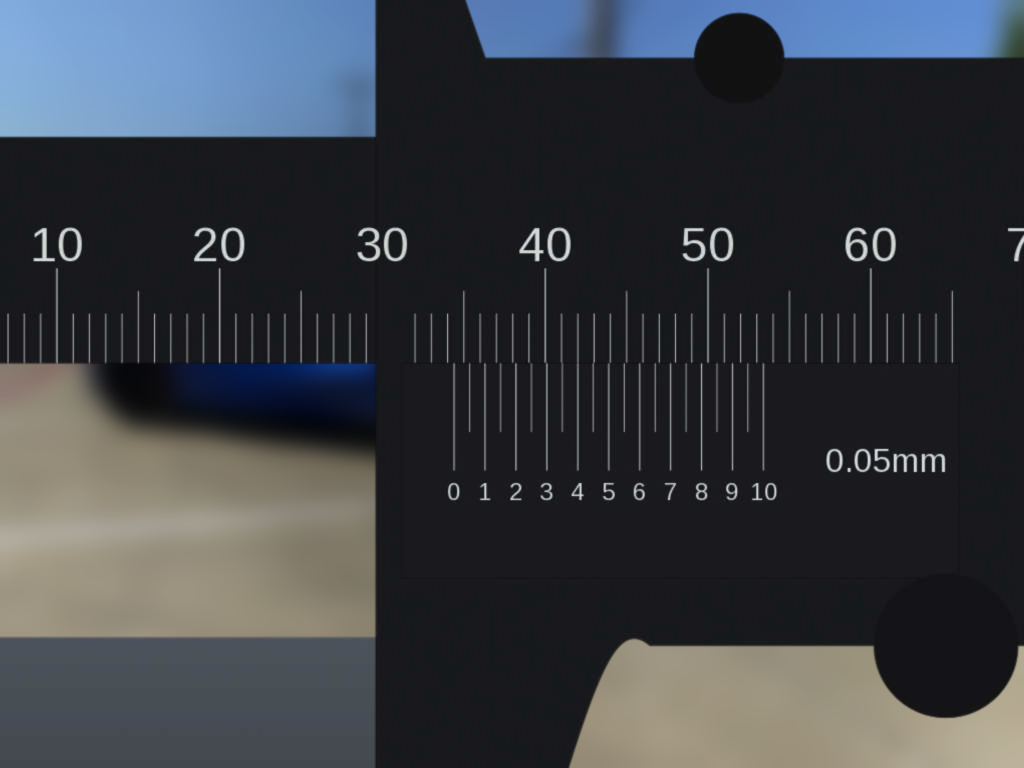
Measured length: 34.4 mm
